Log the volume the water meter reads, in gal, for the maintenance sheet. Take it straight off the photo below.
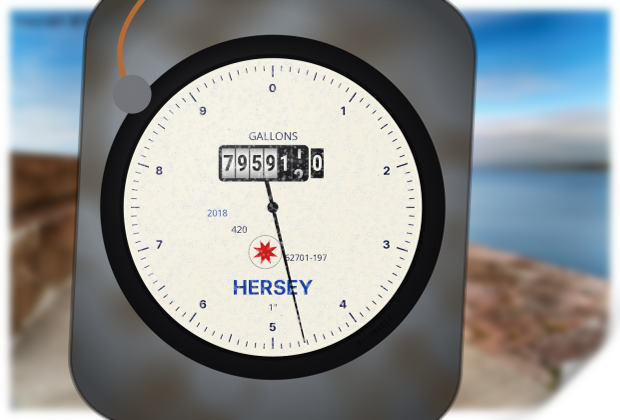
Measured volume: 7959114.6 gal
